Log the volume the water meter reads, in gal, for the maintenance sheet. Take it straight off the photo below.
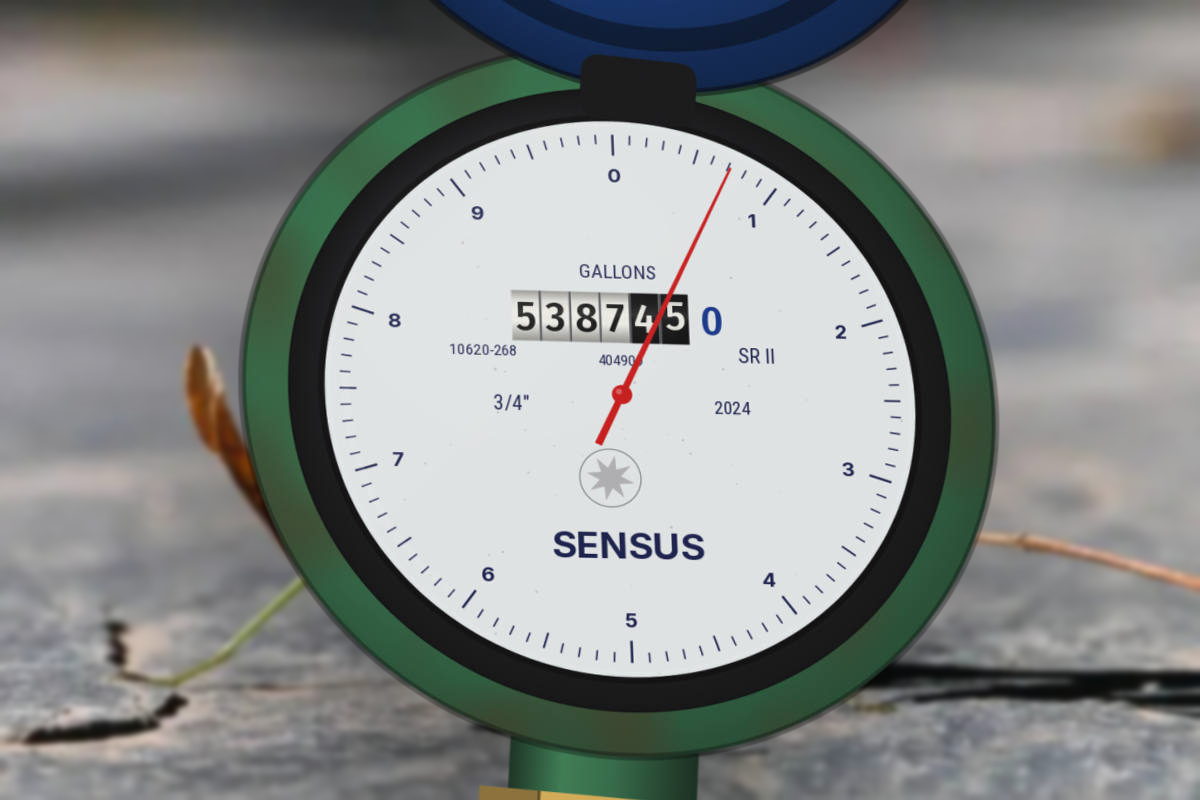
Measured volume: 5387450.7 gal
